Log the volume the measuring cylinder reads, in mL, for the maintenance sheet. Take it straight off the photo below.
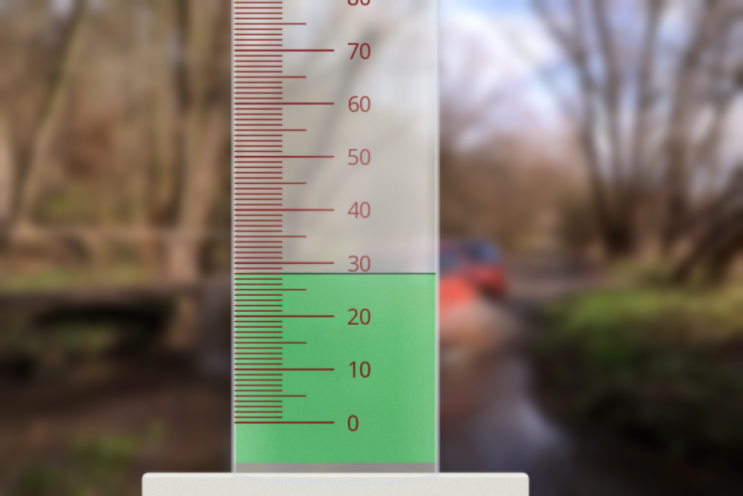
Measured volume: 28 mL
